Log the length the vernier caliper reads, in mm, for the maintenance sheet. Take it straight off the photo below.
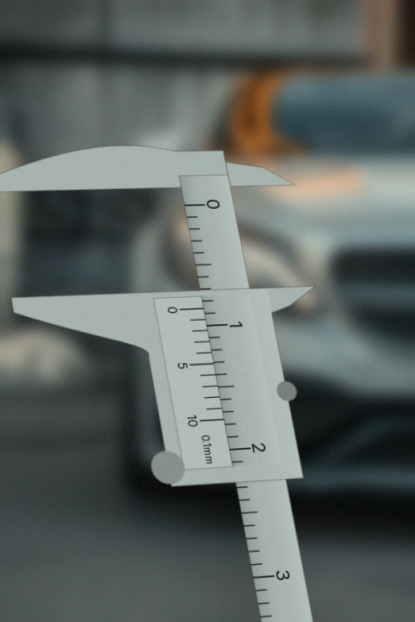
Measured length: 8.6 mm
